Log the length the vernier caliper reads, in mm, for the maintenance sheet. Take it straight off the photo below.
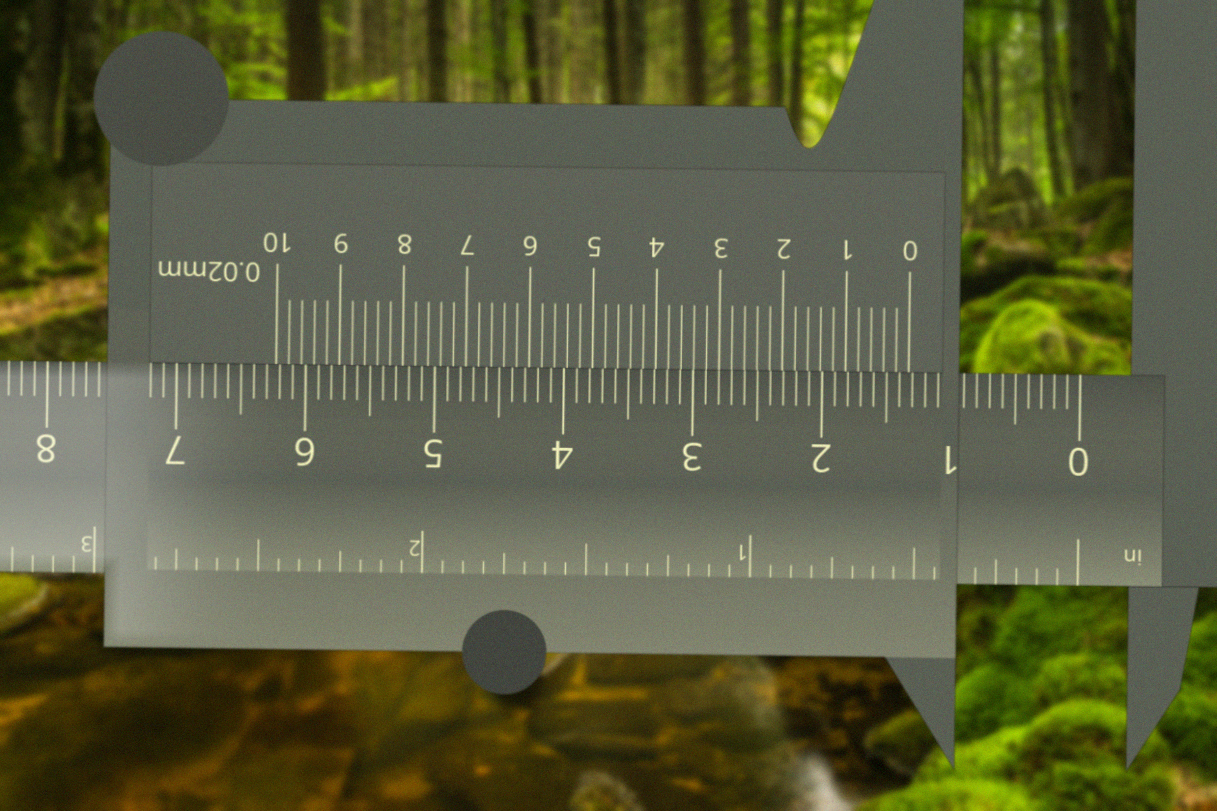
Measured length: 13.3 mm
